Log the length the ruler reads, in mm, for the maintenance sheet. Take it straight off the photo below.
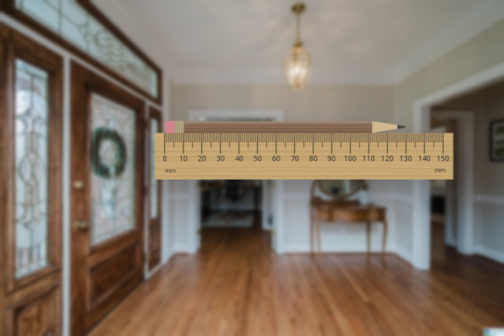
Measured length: 130 mm
